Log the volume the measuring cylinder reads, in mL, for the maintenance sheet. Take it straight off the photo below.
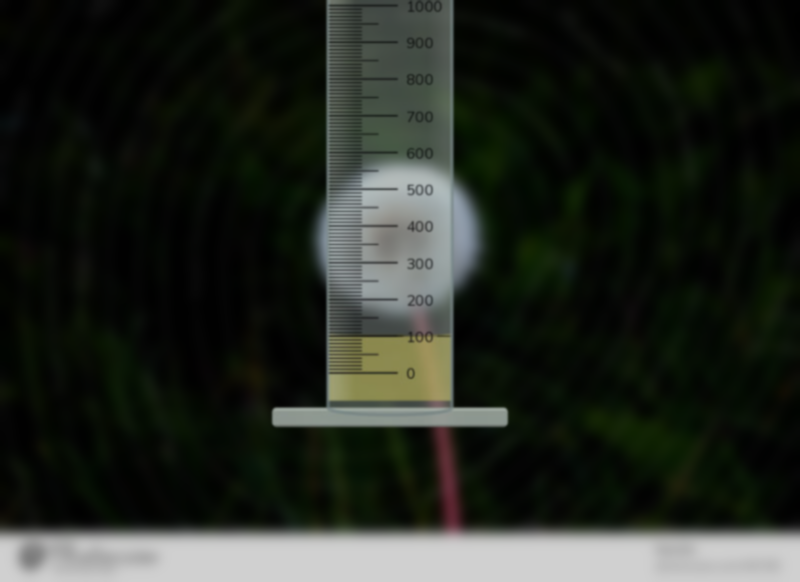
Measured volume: 100 mL
